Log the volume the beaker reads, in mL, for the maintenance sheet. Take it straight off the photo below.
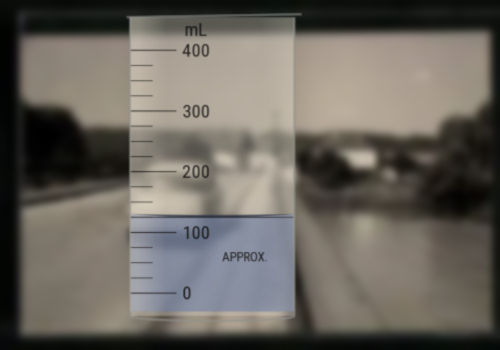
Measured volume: 125 mL
